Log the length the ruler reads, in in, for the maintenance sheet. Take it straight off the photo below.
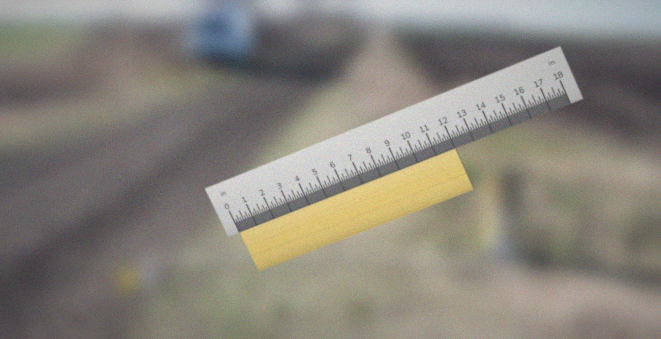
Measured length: 12 in
